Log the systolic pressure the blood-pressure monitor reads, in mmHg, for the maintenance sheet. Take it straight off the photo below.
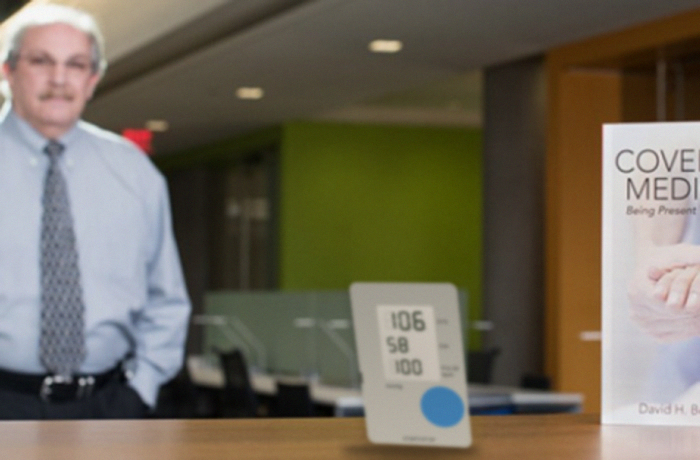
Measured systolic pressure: 106 mmHg
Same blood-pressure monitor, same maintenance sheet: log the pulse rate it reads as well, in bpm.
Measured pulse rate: 100 bpm
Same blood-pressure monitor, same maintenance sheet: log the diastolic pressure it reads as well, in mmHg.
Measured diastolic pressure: 58 mmHg
